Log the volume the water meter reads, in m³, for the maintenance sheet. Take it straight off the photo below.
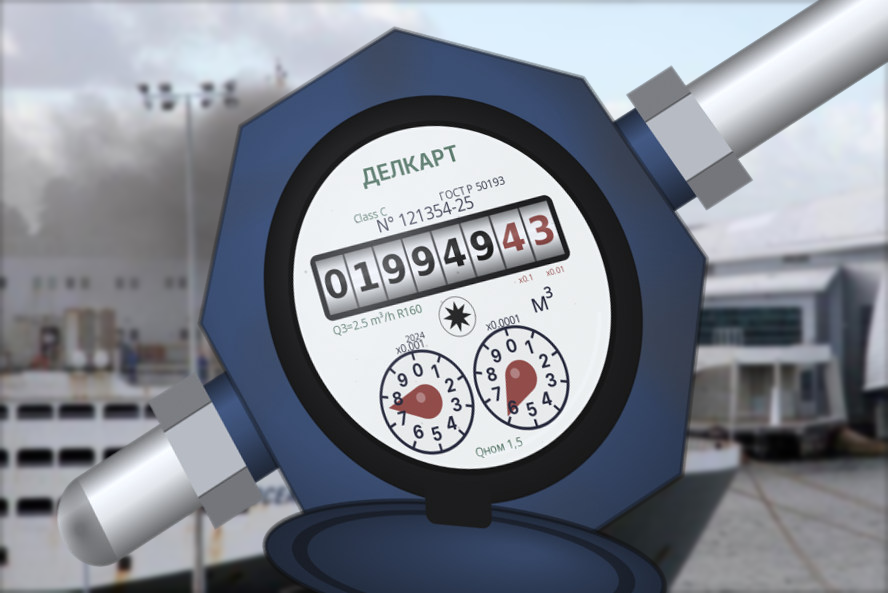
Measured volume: 19949.4376 m³
